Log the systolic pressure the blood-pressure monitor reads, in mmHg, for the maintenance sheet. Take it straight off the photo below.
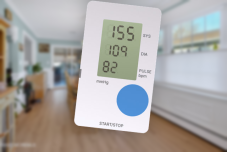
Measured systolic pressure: 155 mmHg
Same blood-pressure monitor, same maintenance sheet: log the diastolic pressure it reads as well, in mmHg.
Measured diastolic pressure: 109 mmHg
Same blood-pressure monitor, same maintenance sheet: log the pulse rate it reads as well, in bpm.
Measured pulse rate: 82 bpm
